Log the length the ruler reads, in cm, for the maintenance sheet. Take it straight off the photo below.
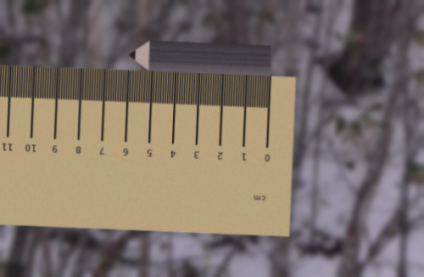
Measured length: 6 cm
